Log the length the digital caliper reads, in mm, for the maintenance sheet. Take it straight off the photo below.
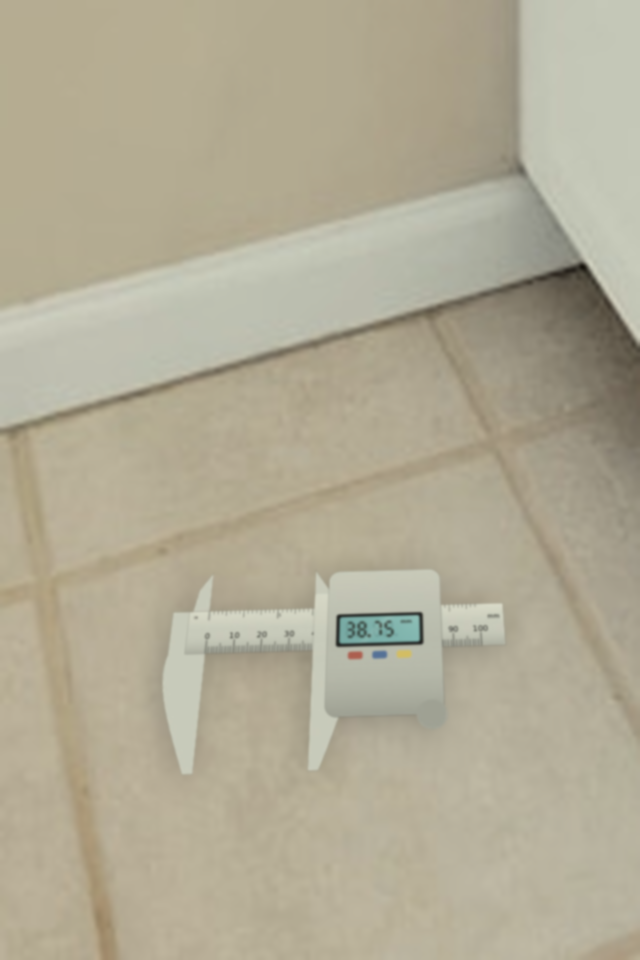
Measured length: 38.75 mm
